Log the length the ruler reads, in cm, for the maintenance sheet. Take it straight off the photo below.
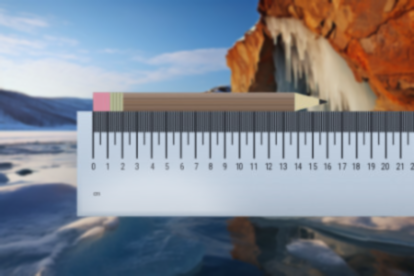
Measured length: 16 cm
